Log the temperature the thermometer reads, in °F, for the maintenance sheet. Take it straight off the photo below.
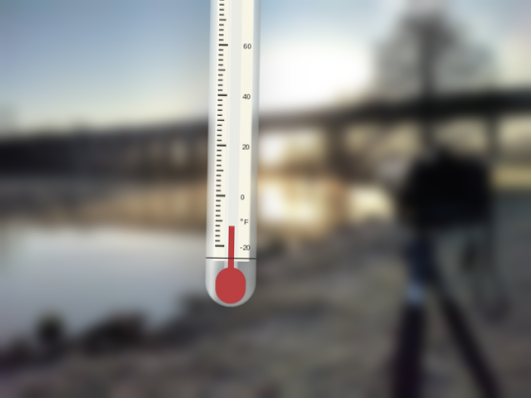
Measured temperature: -12 °F
